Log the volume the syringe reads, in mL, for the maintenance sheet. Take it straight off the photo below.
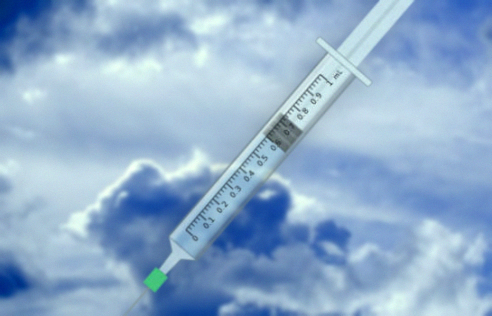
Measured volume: 0.6 mL
